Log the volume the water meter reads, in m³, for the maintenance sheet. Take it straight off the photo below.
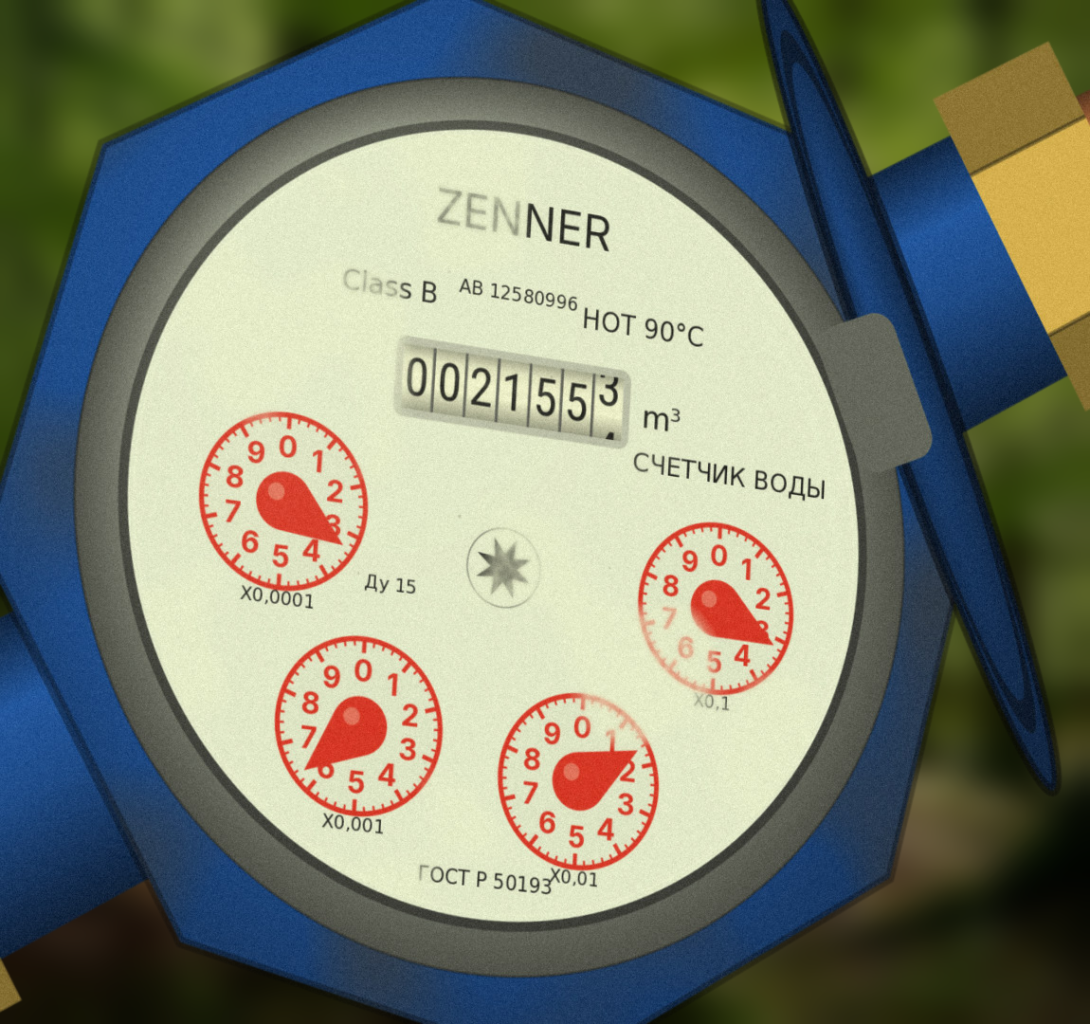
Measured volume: 21553.3163 m³
